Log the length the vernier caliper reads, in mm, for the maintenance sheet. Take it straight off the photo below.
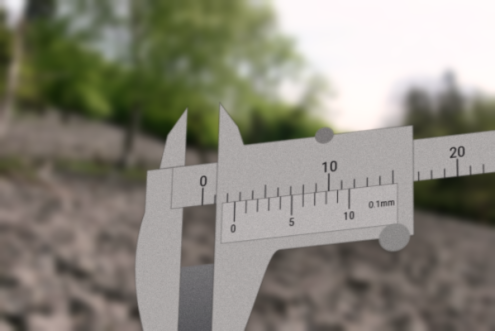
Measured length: 2.6 mm
